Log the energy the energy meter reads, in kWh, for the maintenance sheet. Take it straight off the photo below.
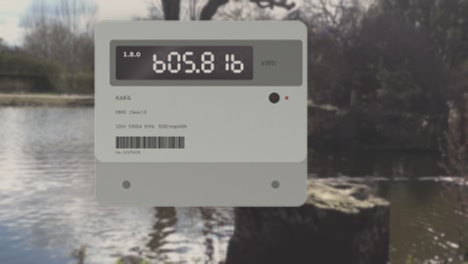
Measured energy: 605.816 kWh
